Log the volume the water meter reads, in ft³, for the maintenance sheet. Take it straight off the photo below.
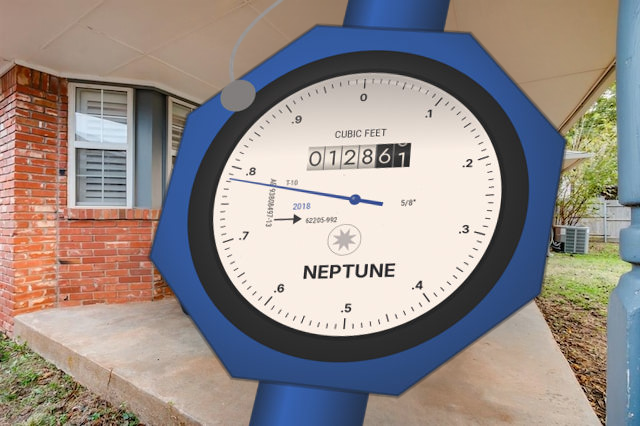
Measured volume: 12860.78 ft³
